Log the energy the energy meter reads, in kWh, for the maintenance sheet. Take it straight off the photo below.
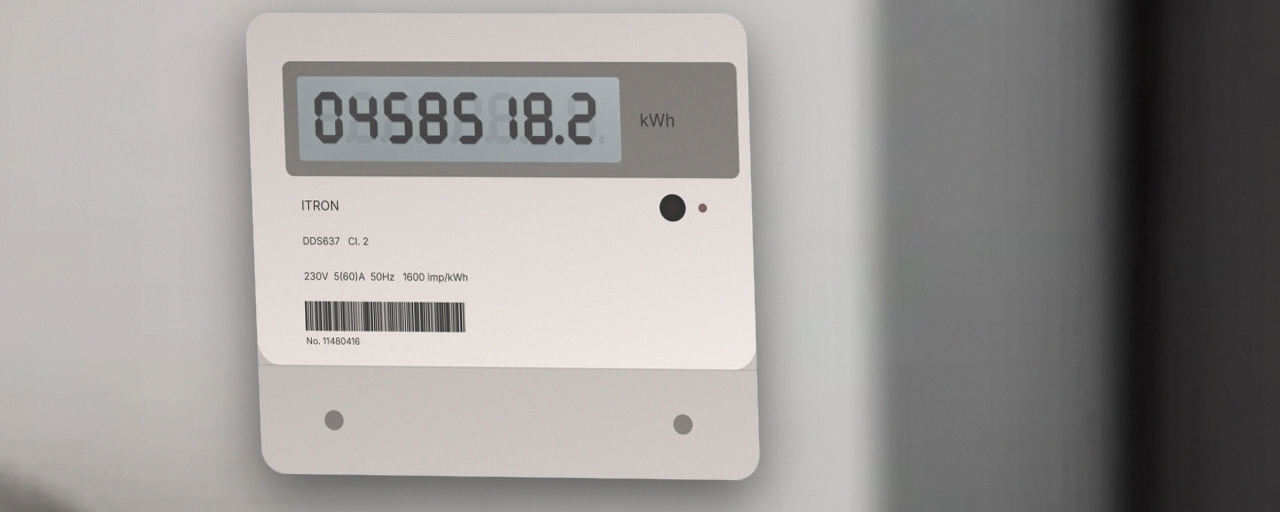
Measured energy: 458518.2 kWh
